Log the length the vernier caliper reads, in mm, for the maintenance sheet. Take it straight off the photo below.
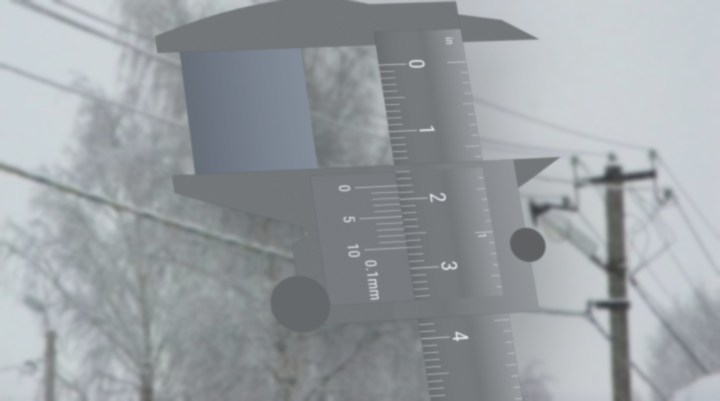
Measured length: 18.0 mm
